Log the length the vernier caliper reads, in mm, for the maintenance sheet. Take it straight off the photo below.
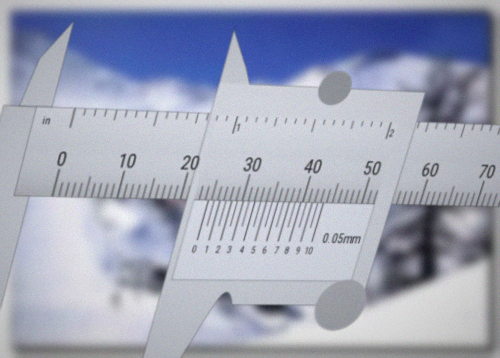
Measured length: 24.5 mm
